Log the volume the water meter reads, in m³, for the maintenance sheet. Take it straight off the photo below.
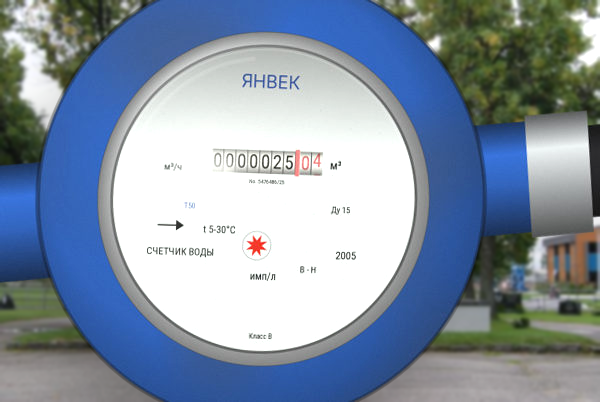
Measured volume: 25.04 m³
